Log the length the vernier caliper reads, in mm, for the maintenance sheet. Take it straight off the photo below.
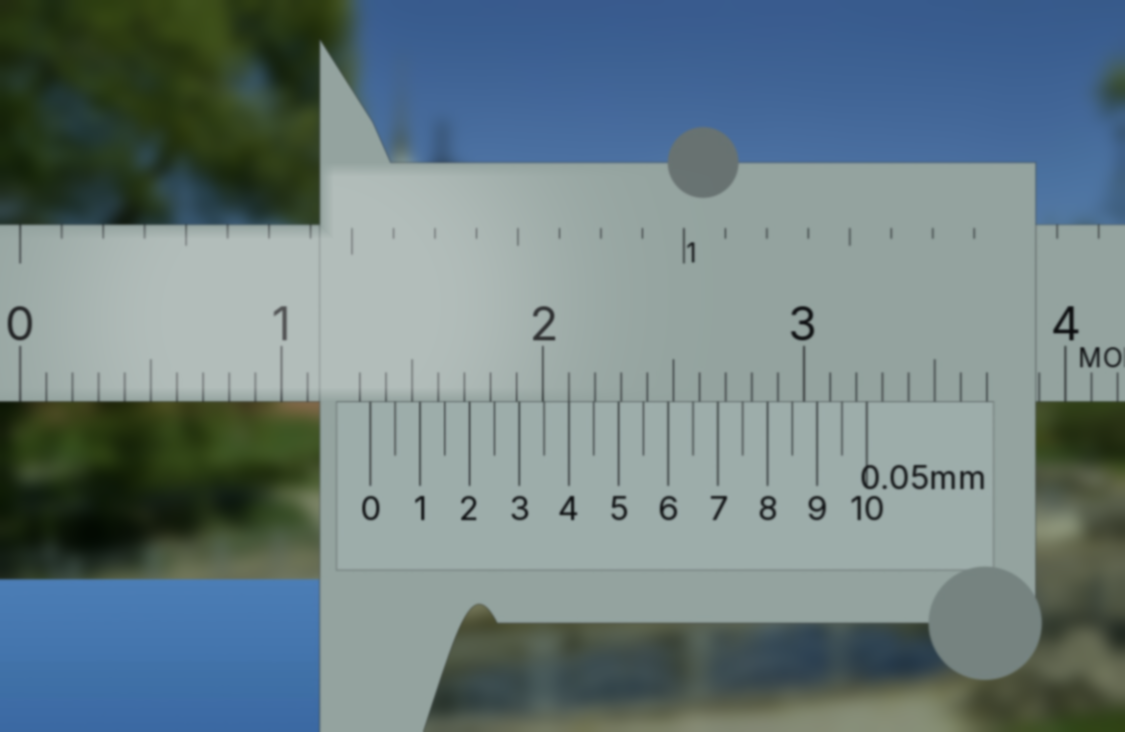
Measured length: 13.4 mm
